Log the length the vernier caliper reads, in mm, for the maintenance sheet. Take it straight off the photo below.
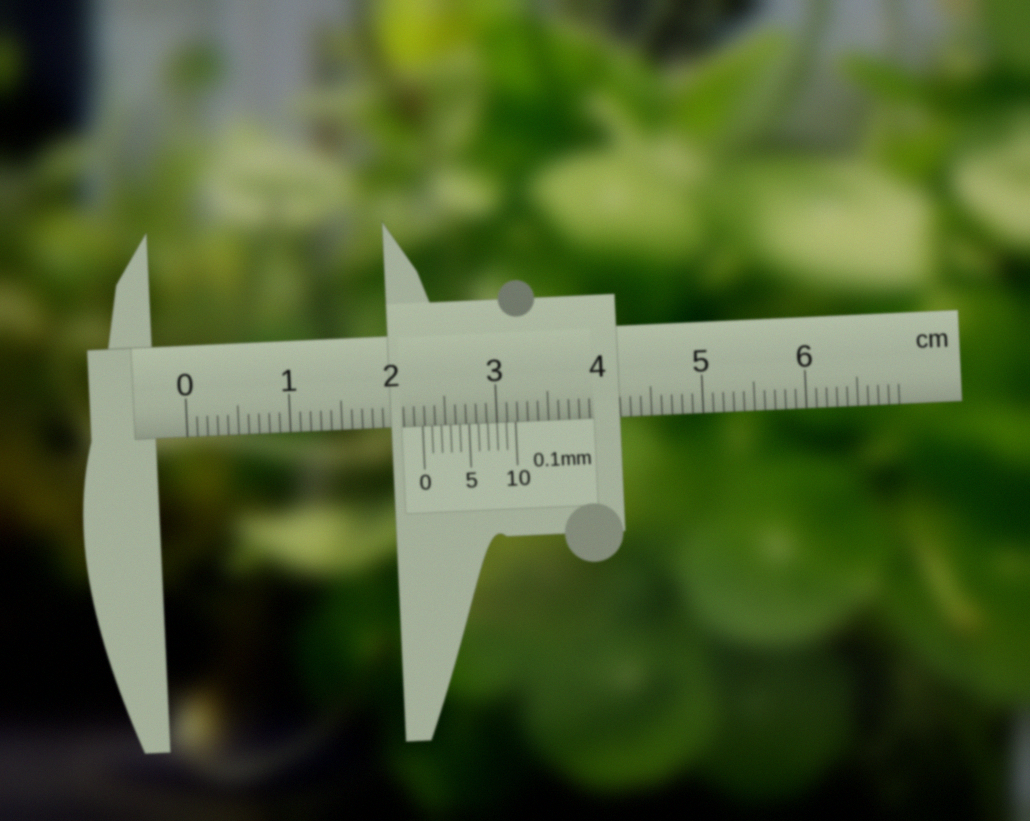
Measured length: 22.8 mm
